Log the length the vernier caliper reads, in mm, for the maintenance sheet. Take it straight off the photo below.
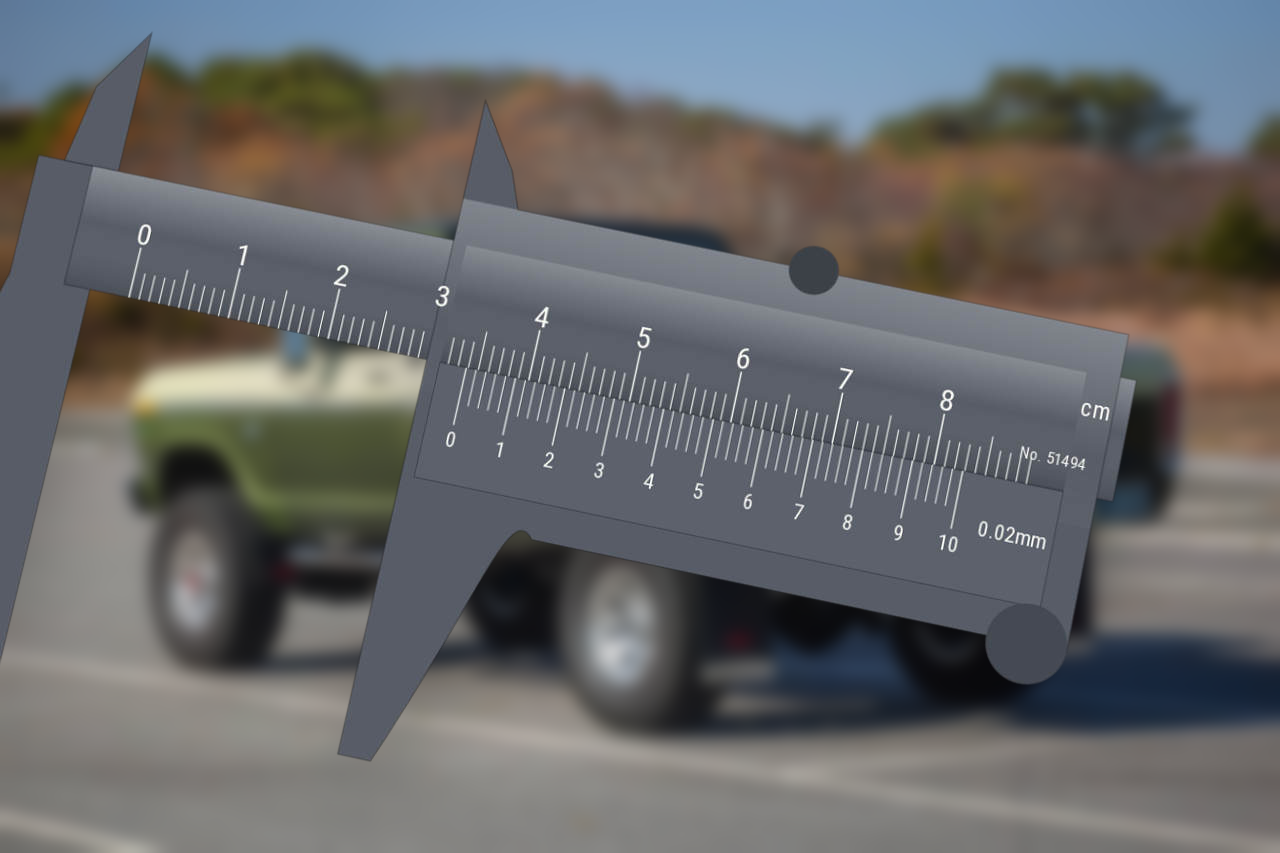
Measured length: 33.8 mm
